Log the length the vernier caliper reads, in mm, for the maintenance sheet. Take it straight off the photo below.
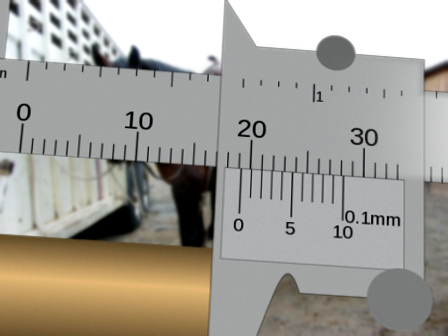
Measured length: 19.2 mm
